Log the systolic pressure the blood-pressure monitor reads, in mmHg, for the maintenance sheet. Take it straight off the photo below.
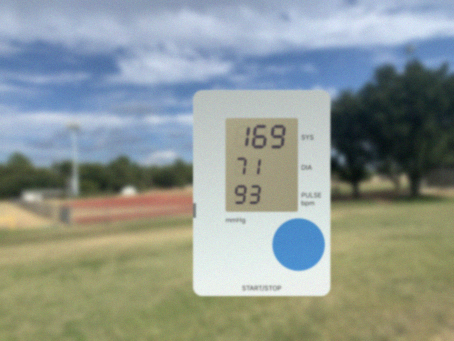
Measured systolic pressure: 169 mmHg
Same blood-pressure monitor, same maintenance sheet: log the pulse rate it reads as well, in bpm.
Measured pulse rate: 93 bpm
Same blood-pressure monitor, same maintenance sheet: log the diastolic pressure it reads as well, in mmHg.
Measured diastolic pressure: 71 mmHg
